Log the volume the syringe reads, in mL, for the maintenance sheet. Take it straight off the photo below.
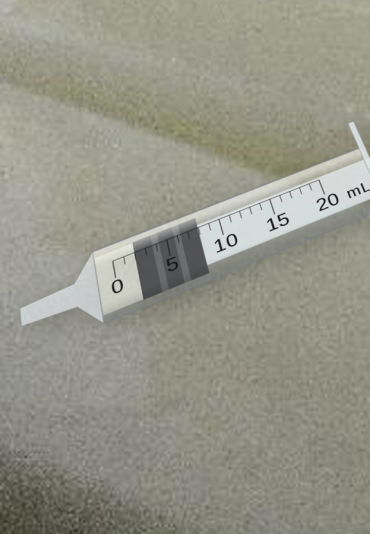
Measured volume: 2 mL
